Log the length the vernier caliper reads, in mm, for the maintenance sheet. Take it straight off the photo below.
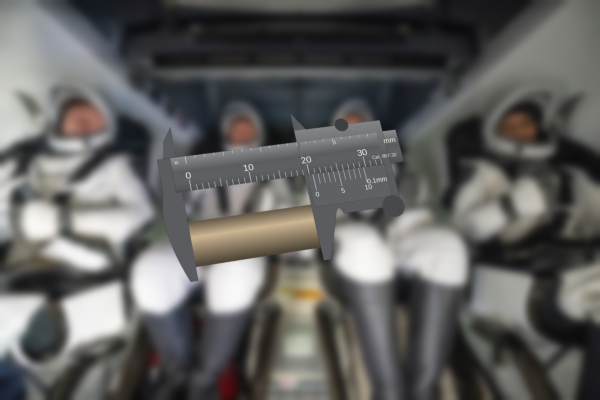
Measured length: 20.6 mm
